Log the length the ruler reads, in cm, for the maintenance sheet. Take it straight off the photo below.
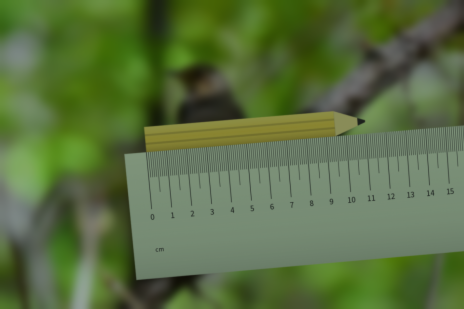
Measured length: 11 cm
